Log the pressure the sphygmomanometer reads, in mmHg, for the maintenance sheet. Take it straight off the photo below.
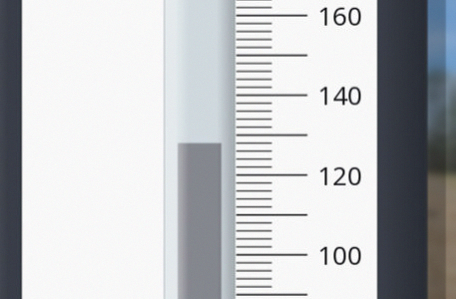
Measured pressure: 128 mmHg
